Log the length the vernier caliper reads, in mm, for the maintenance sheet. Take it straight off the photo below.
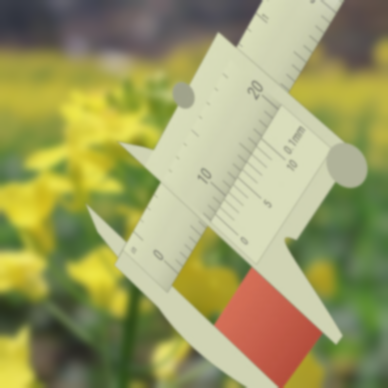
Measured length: 7.8 mm
